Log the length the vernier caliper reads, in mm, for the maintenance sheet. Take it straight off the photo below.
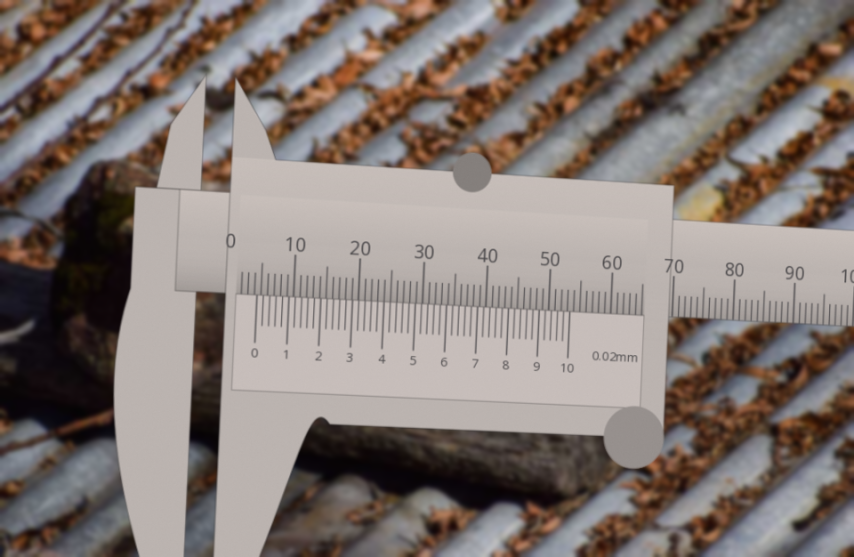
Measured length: 4.4 mm
